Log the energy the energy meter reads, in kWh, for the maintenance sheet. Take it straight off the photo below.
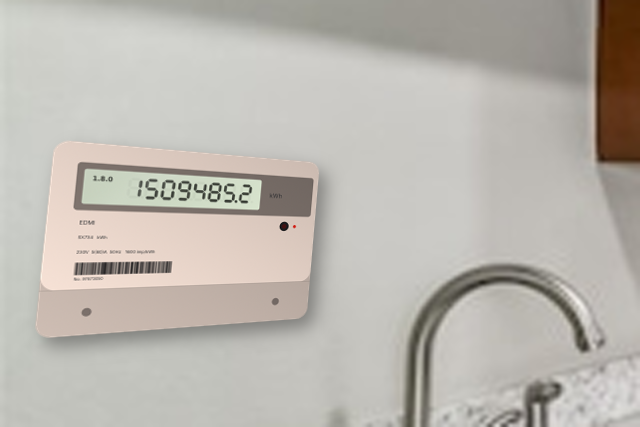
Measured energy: 1509485.2 kWh
